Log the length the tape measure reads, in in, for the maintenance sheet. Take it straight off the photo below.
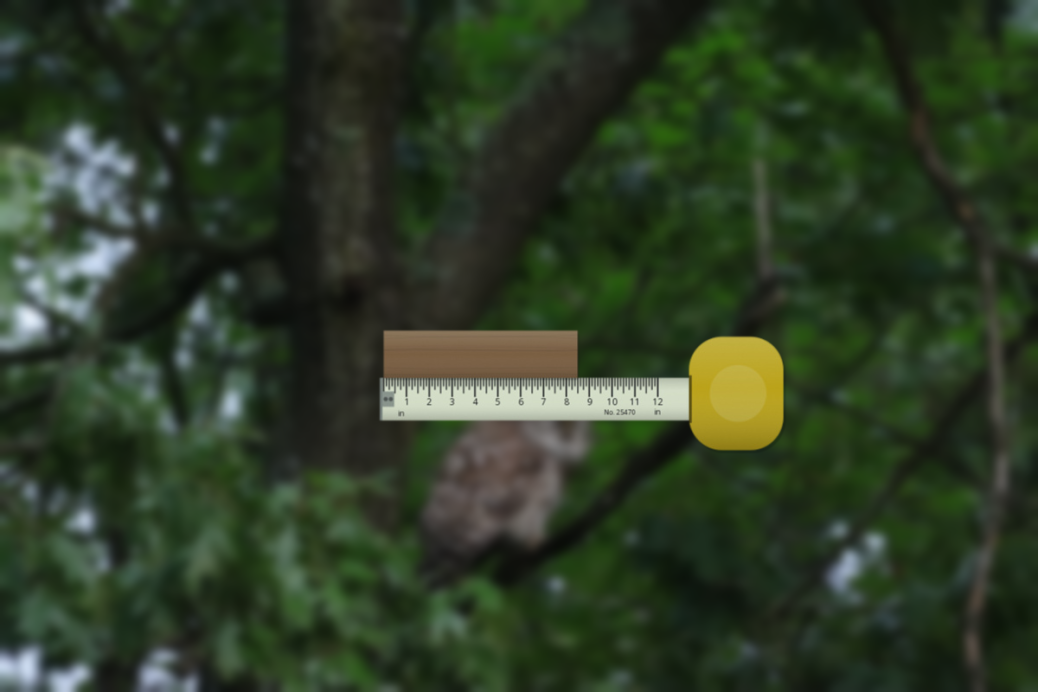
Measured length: 8.5 in
